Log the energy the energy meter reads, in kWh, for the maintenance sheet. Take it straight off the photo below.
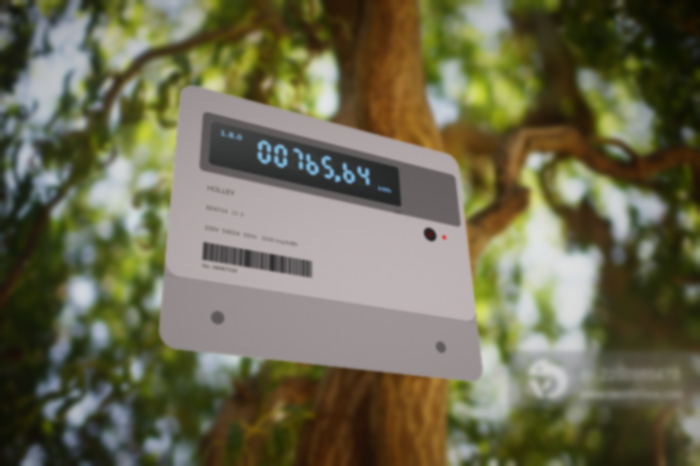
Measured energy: 765.64 kWh
